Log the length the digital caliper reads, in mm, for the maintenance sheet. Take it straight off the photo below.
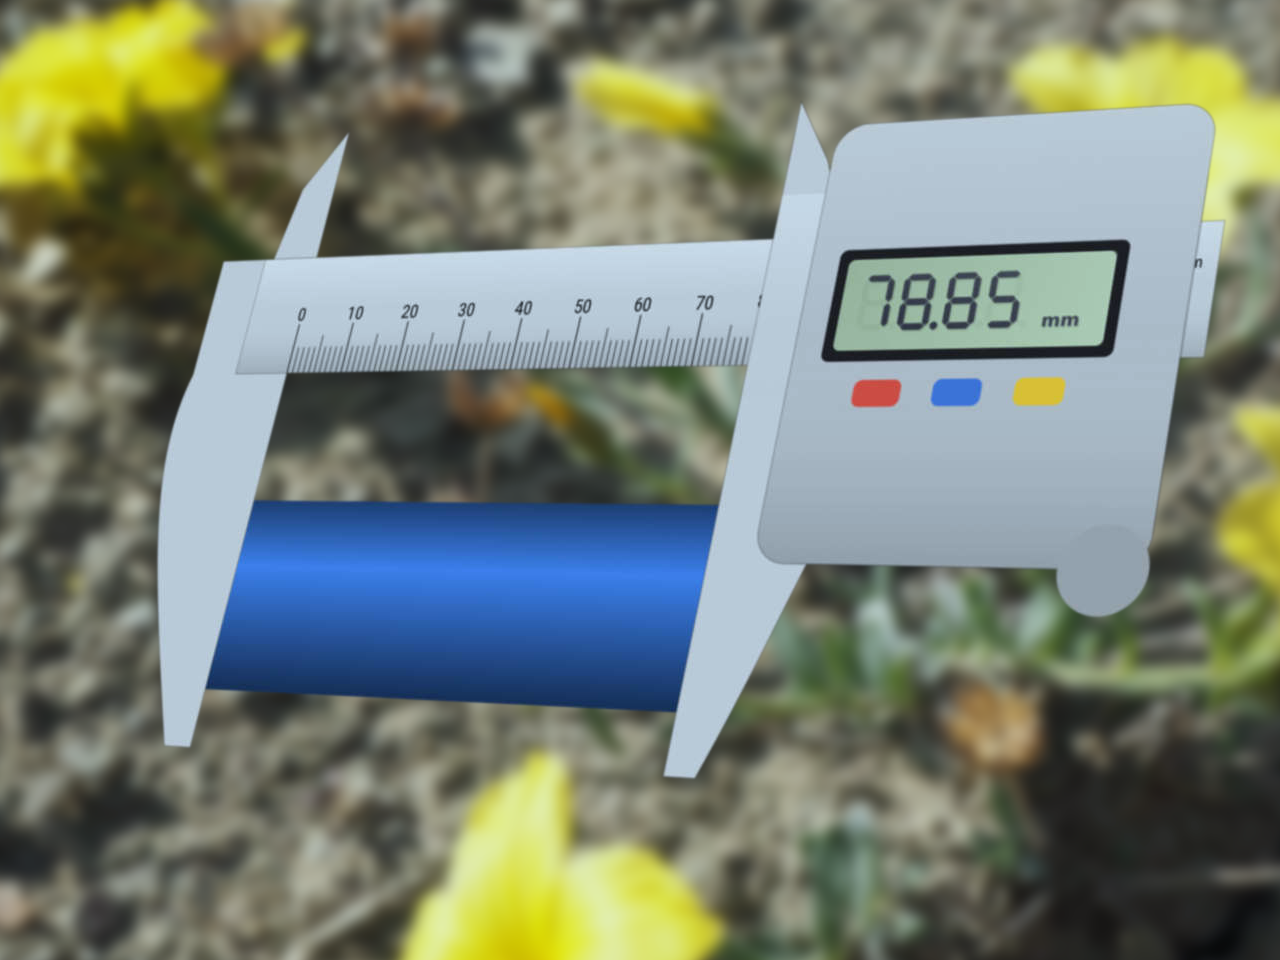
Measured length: 78.85 mm
